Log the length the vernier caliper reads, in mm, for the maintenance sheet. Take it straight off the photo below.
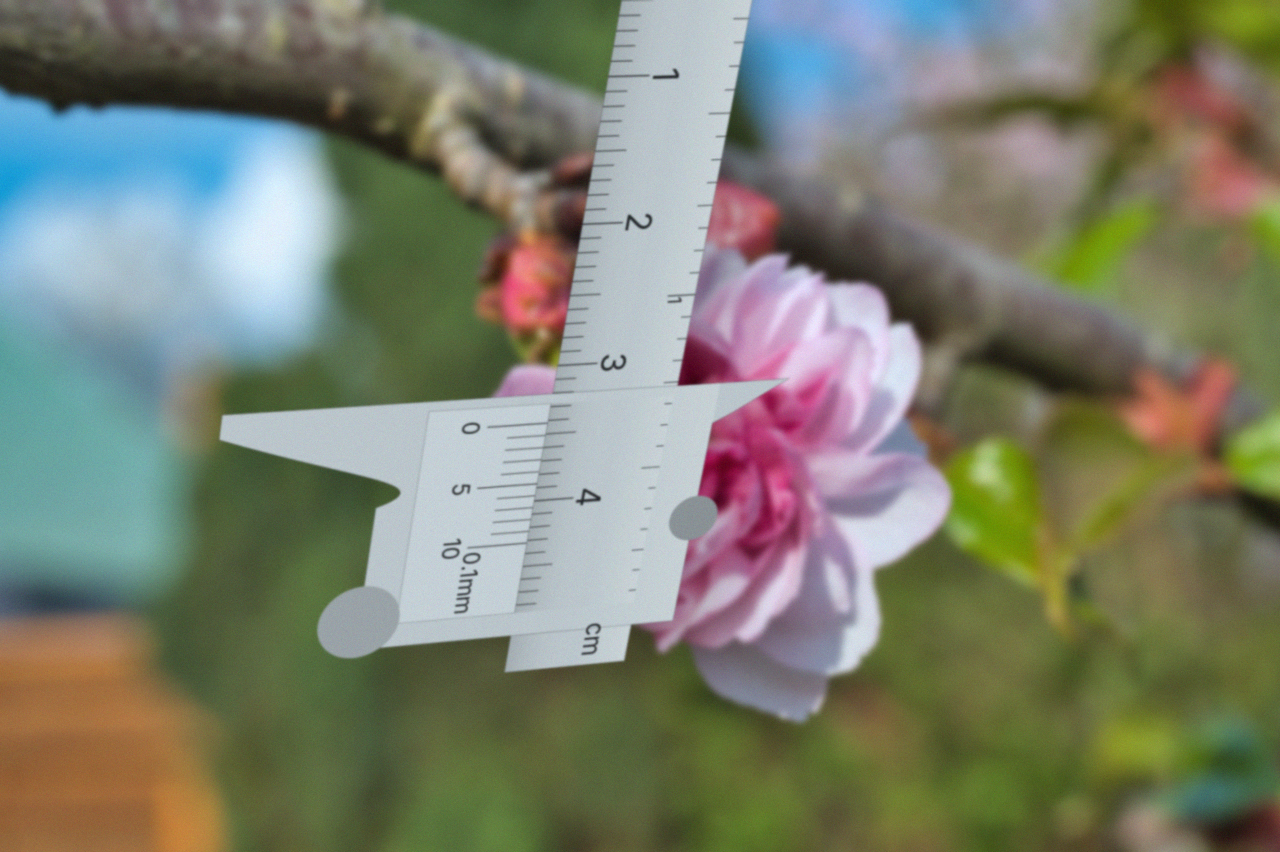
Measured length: 34.2 mm
